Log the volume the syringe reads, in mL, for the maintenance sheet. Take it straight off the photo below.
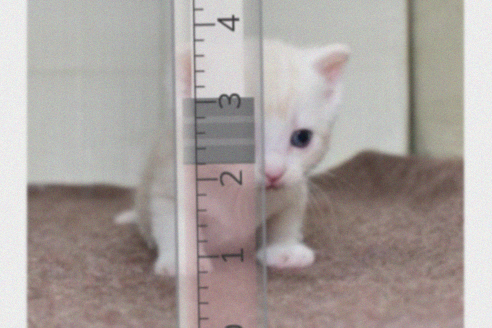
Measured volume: 2.2 mL
